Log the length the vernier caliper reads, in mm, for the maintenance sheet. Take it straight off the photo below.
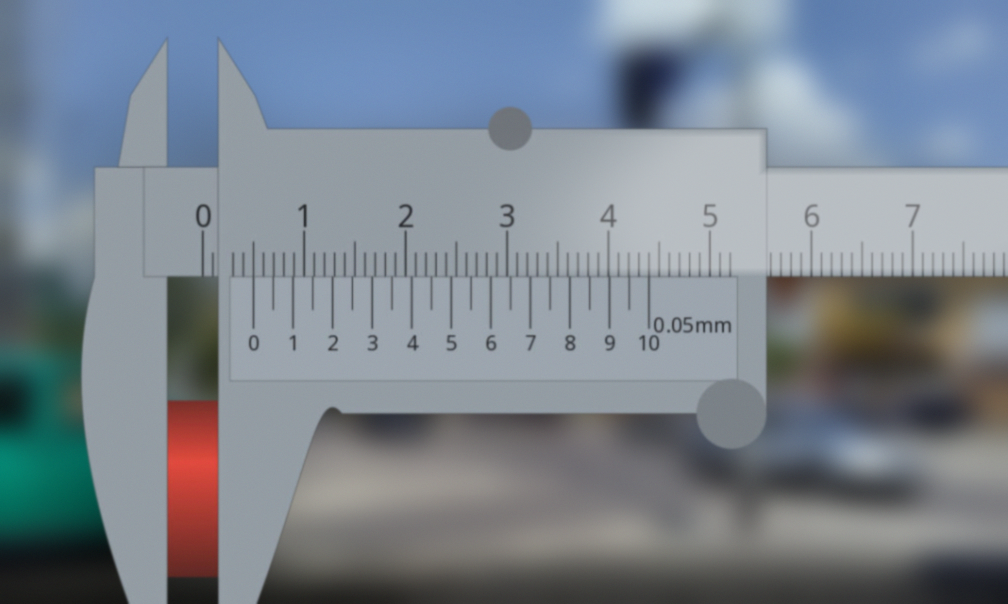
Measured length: 5.0 mm
